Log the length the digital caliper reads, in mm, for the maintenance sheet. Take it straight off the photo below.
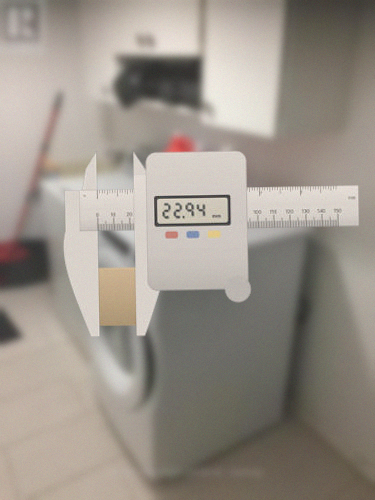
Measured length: 22.94 mm
